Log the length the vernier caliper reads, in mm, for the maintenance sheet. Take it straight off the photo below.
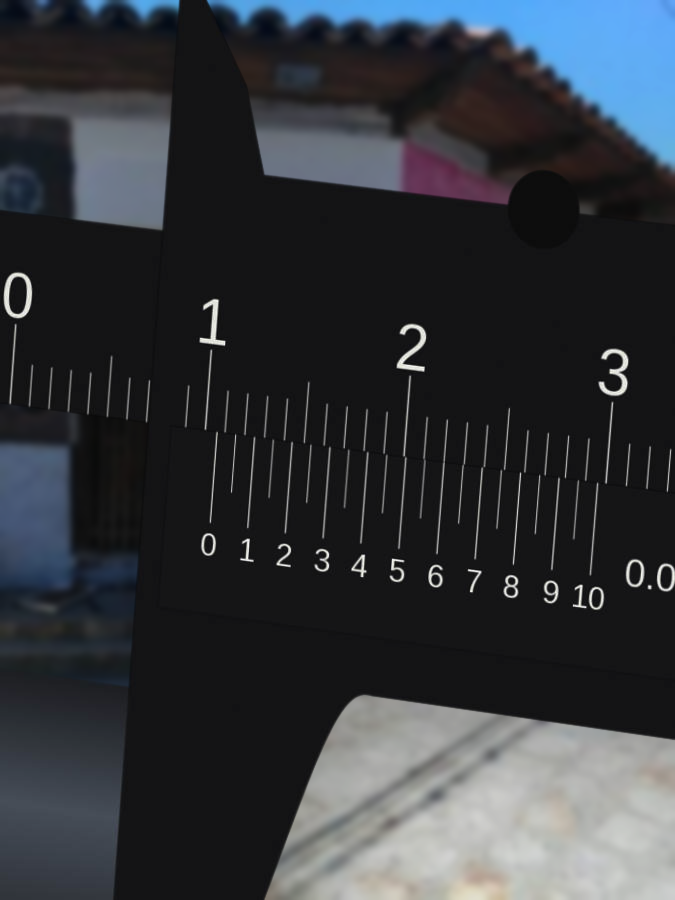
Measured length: 10.6 mm
